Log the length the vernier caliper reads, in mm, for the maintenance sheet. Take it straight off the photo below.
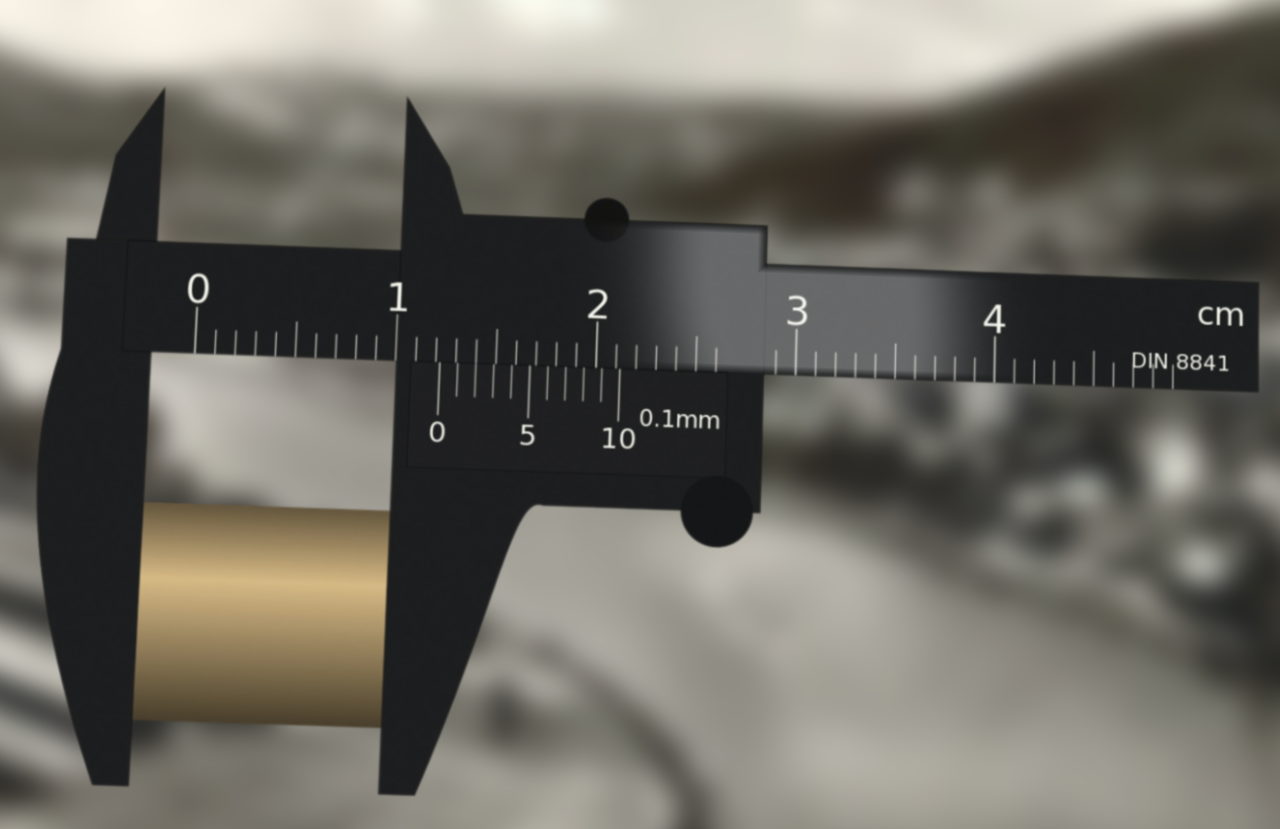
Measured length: 12.2 mm
